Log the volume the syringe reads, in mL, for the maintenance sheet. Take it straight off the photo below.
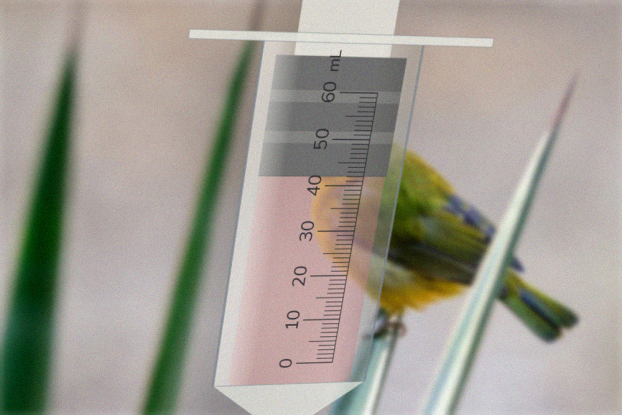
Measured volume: 42 mL
